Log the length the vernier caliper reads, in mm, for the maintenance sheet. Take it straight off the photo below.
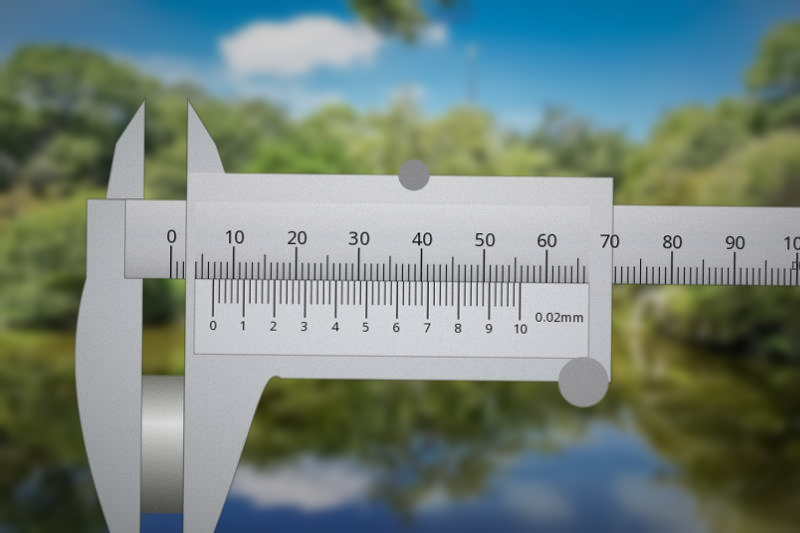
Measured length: 6.8 mm
